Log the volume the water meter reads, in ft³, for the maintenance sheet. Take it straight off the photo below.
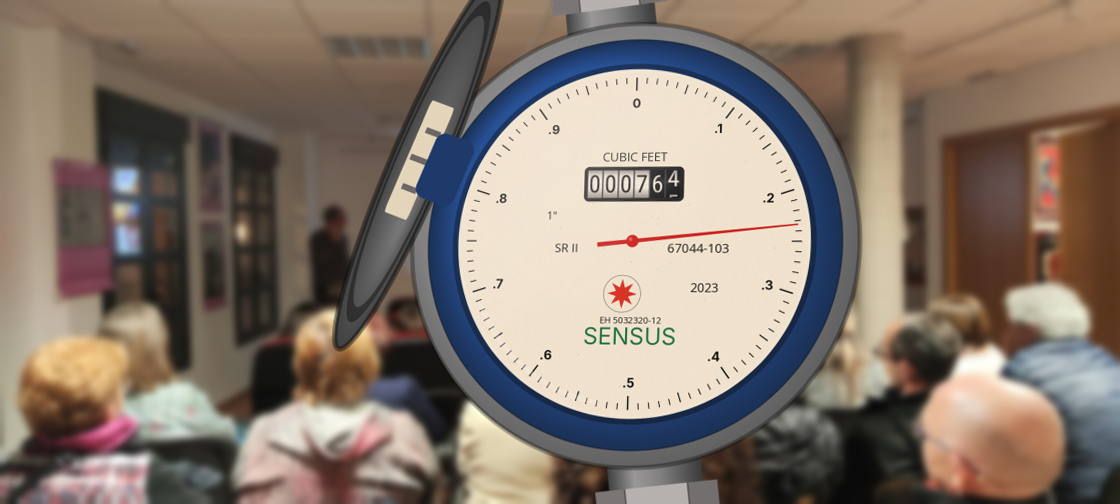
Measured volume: 764.23 ft³
